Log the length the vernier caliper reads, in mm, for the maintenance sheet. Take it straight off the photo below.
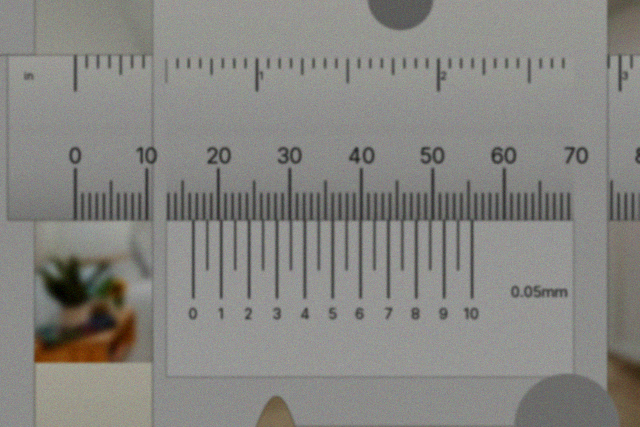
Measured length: 16.5 mm
